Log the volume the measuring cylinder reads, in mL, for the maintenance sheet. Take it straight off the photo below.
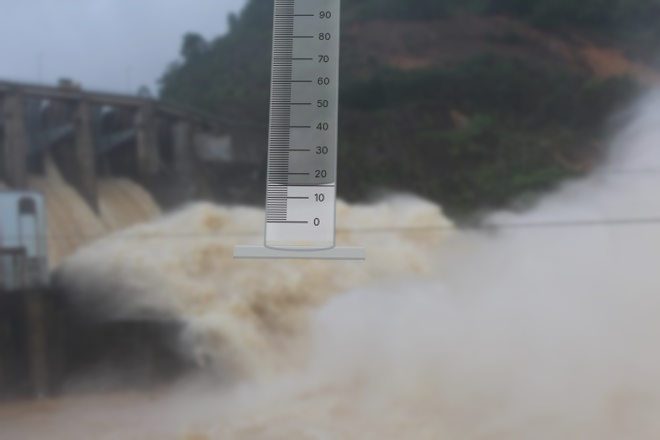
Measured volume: 15 mL
